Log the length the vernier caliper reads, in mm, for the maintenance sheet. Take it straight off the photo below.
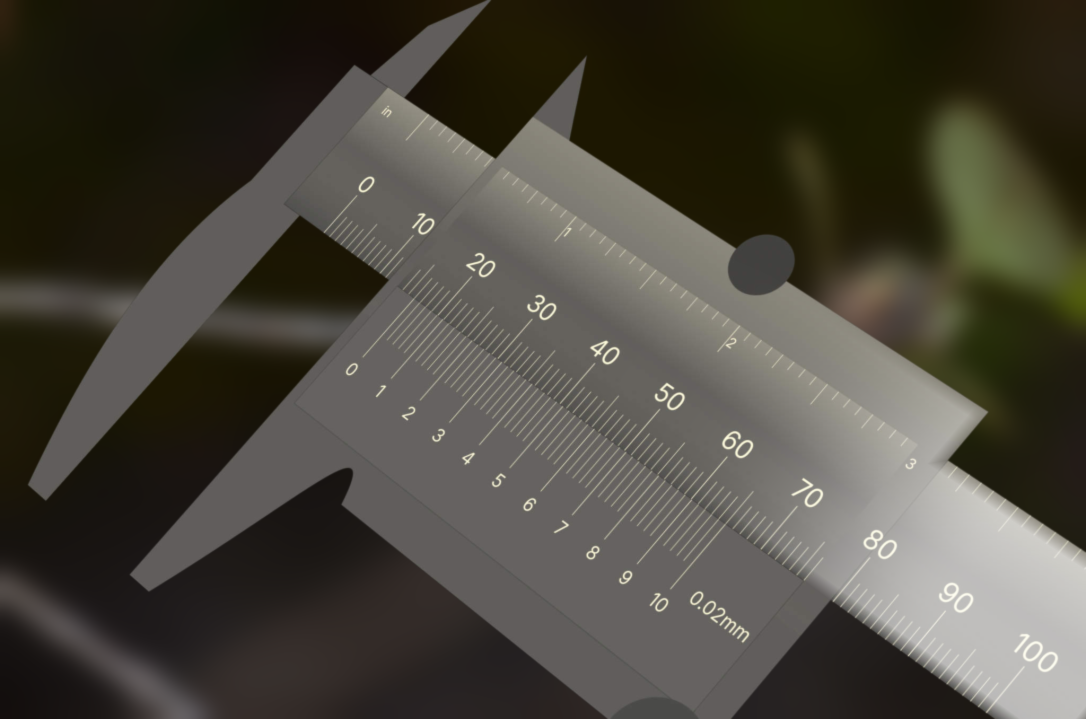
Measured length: 16.0 mm
